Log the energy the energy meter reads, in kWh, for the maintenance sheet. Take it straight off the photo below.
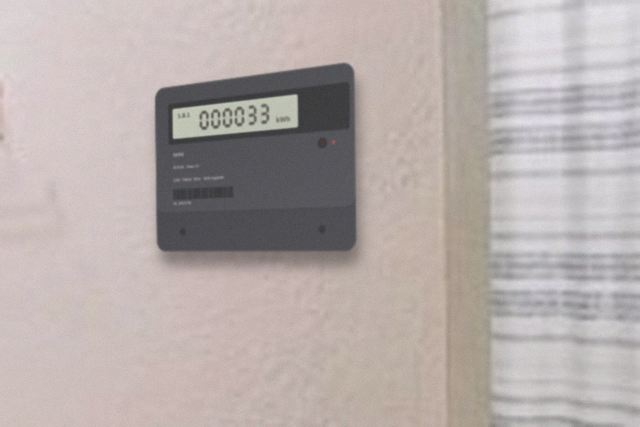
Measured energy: 33 kWh
